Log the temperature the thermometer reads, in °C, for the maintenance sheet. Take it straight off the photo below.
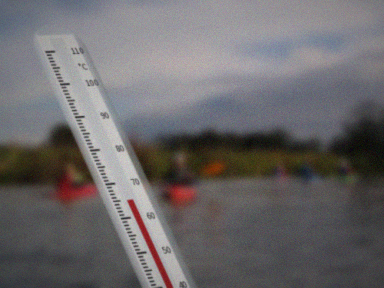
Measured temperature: 65 °C
